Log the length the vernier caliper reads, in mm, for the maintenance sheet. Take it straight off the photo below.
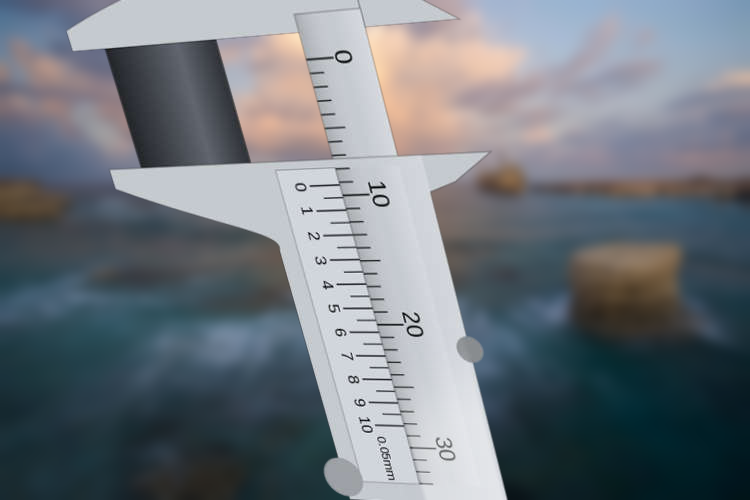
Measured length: 9.2 mm
